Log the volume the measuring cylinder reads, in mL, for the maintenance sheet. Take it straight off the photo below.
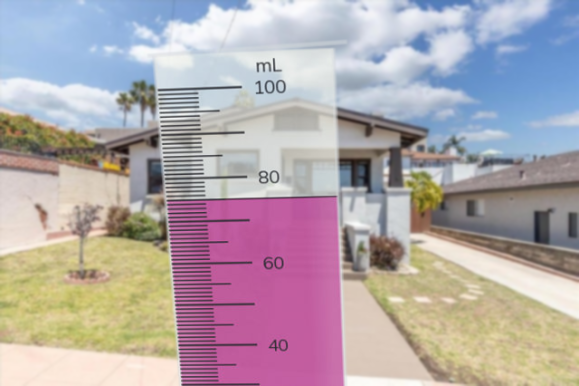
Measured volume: 75 mL
